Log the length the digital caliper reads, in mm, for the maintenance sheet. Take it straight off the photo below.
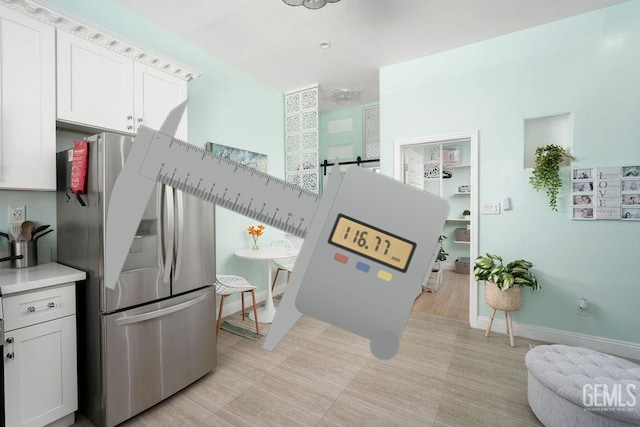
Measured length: 116.77 mm
